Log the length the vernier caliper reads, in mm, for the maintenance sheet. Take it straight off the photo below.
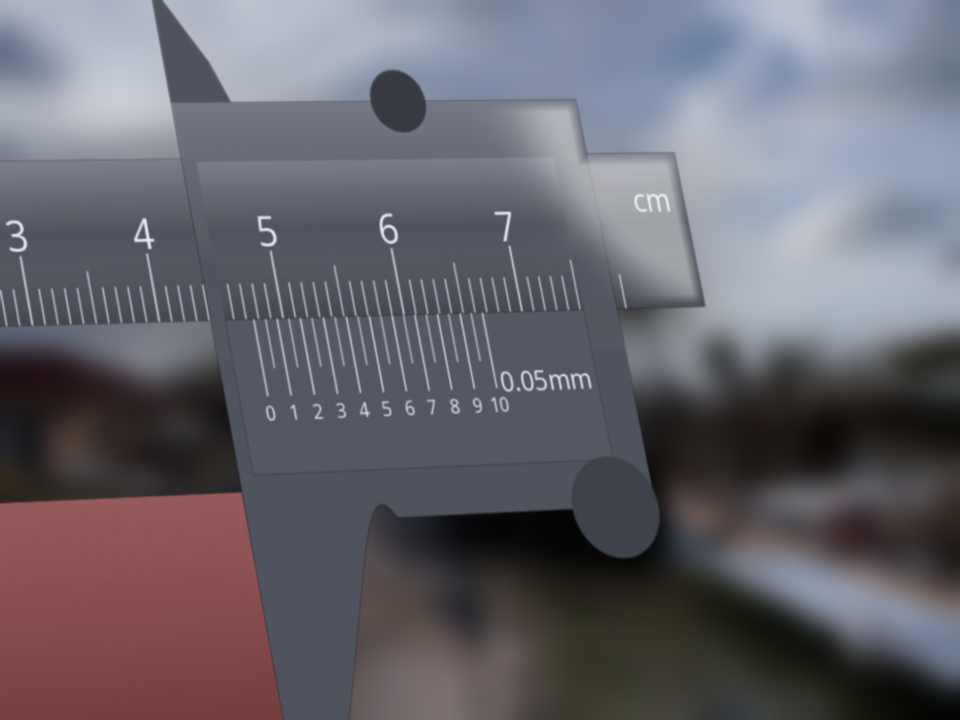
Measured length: 47.6 mm
